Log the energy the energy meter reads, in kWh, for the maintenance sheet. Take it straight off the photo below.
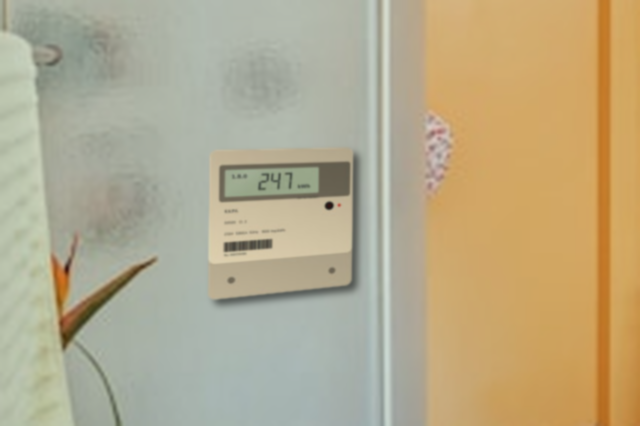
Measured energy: 247 kWh
